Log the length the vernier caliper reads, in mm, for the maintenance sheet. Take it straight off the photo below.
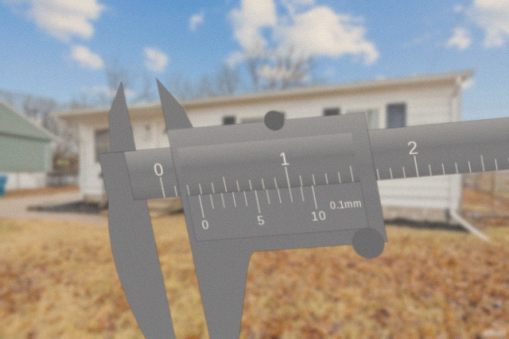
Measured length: 2.8 mm
